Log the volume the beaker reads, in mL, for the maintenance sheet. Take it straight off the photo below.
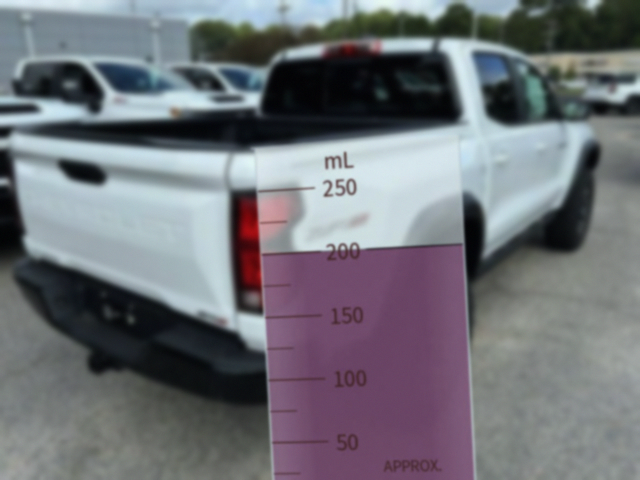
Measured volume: 200 mL
